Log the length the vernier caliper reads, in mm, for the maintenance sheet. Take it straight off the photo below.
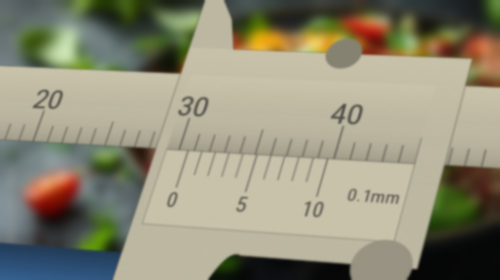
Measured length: 30.6 mm
